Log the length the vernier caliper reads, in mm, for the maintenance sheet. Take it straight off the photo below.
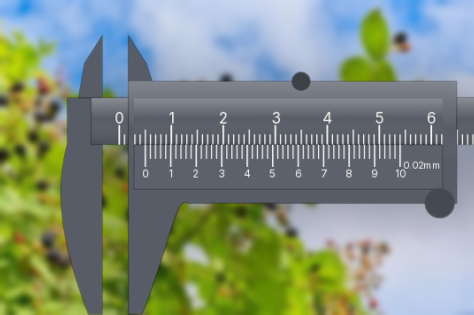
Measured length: 5.0 mm
